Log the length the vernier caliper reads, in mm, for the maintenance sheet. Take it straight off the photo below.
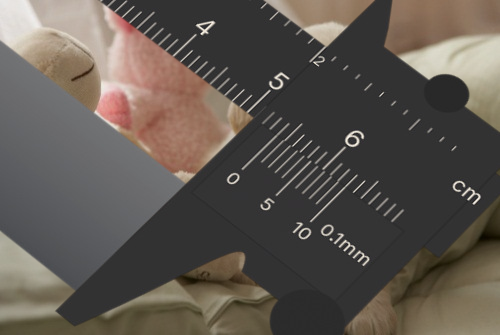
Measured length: 54.0 mm
